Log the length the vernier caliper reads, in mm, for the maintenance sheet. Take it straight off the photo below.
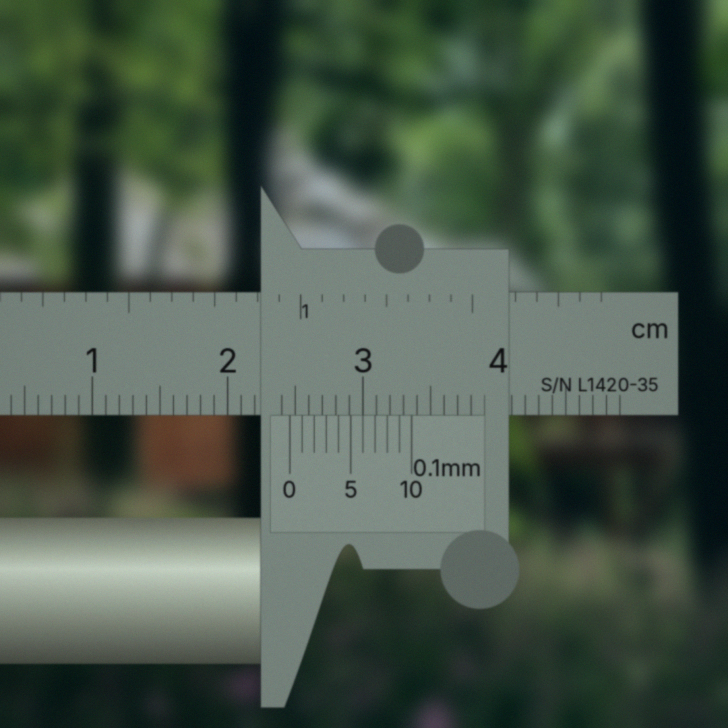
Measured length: 24.6 mm
